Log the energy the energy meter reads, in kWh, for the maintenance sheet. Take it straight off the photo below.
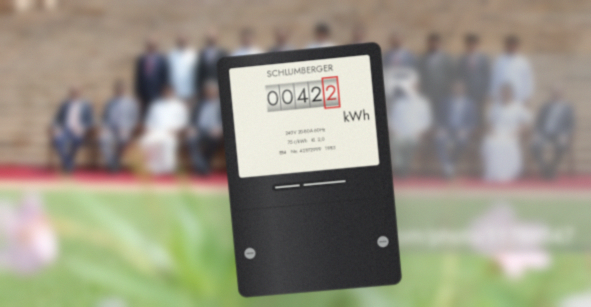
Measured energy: 42.2 kWh
